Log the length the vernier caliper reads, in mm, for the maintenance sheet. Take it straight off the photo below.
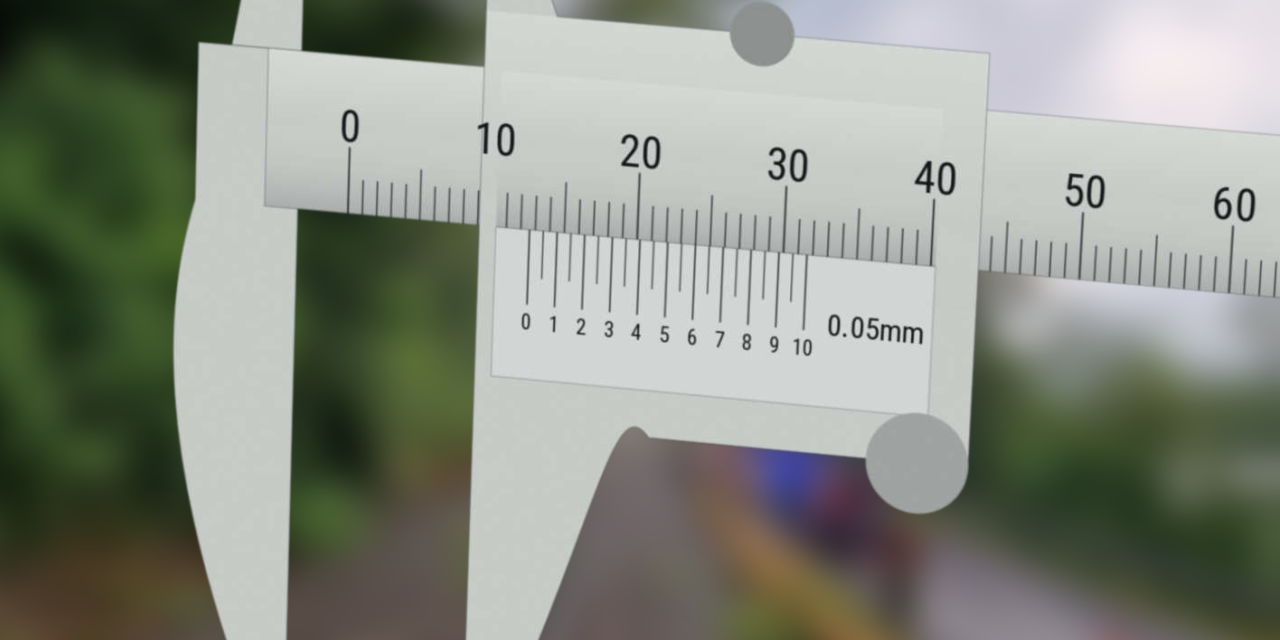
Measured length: 12.6 mm
